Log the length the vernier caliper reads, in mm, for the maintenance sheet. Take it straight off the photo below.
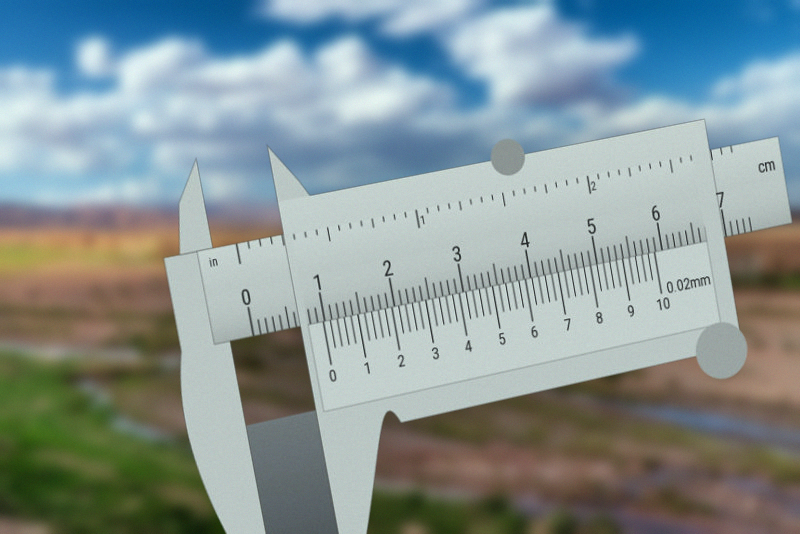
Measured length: 9.8 mm
